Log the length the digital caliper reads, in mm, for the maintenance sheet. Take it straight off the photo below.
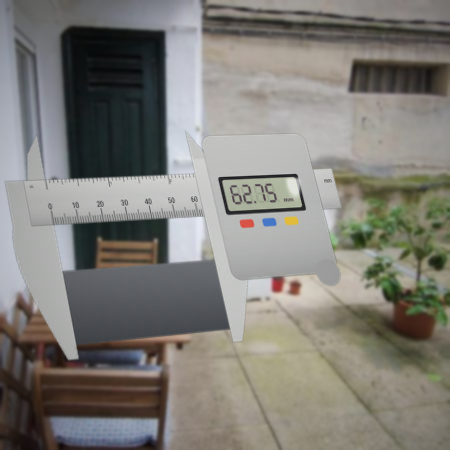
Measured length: 62.75 mm
